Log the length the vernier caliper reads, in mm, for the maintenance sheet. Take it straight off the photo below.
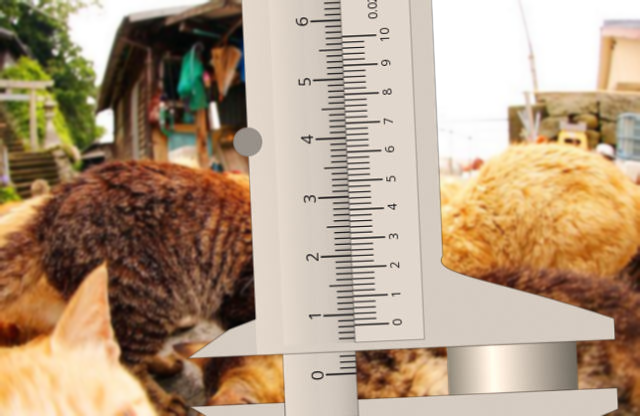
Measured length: 8.2 mm
